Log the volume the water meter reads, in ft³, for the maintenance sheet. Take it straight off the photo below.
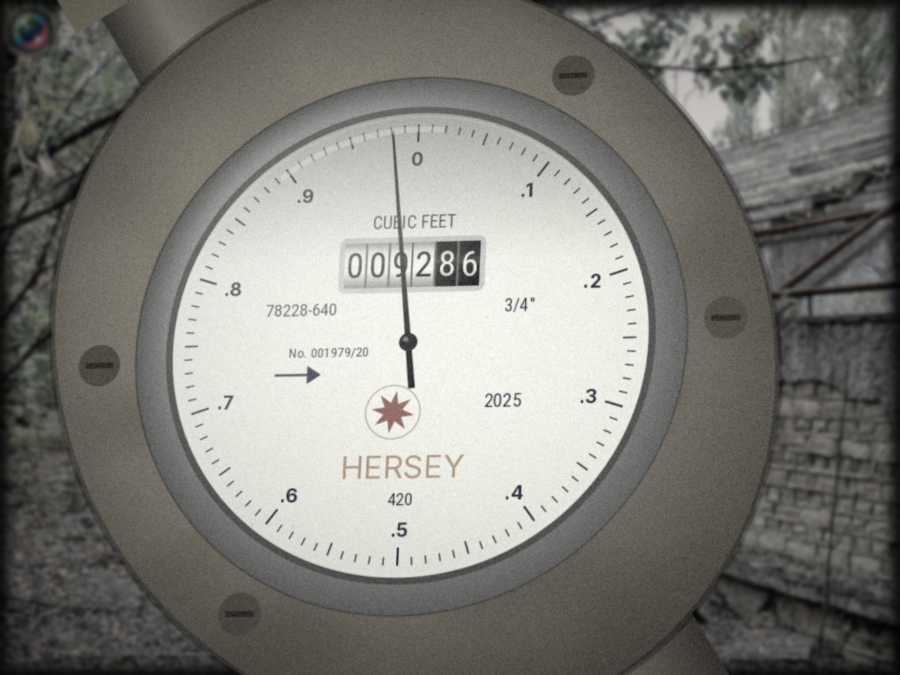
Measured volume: 9285.98 ft³
